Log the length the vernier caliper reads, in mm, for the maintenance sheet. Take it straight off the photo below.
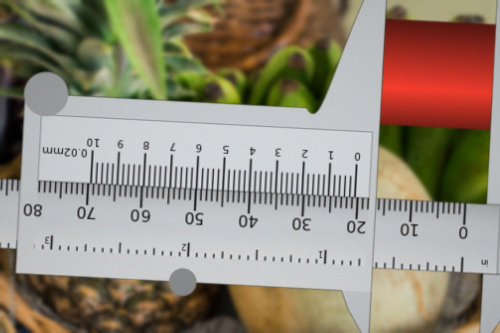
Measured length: 20.5 mm
